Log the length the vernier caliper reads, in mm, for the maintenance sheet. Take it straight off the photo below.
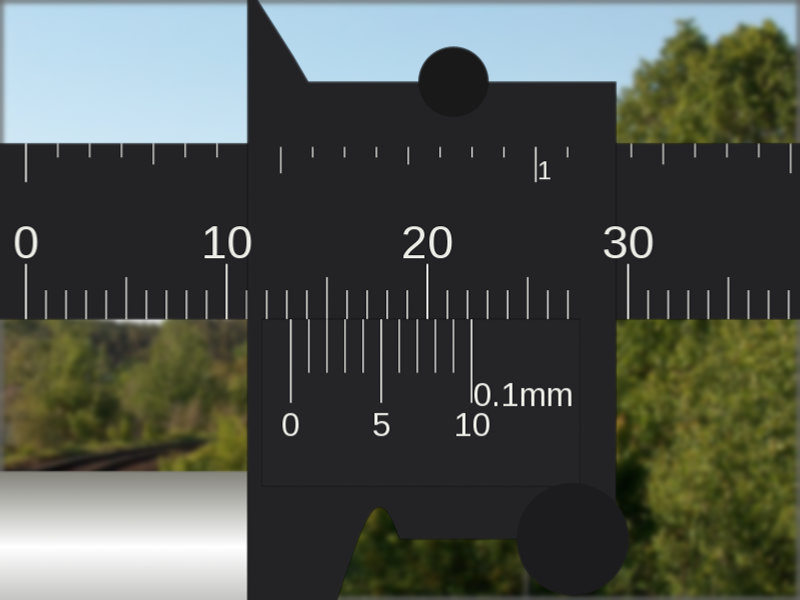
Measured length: 13.2 mm
